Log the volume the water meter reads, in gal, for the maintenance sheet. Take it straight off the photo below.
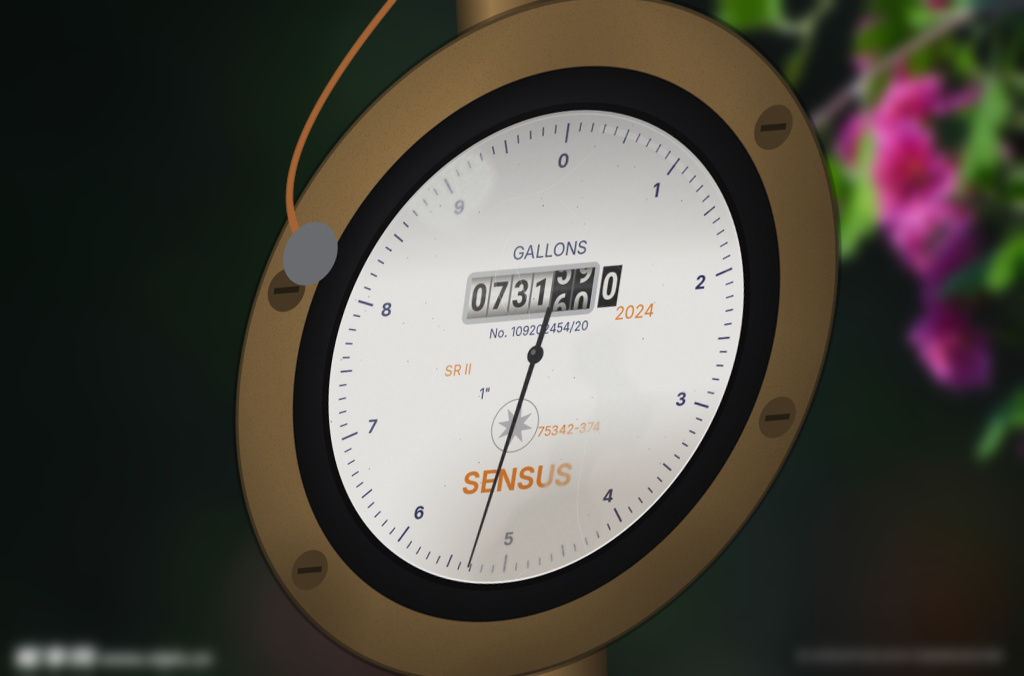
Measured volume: 731595.3 gal
